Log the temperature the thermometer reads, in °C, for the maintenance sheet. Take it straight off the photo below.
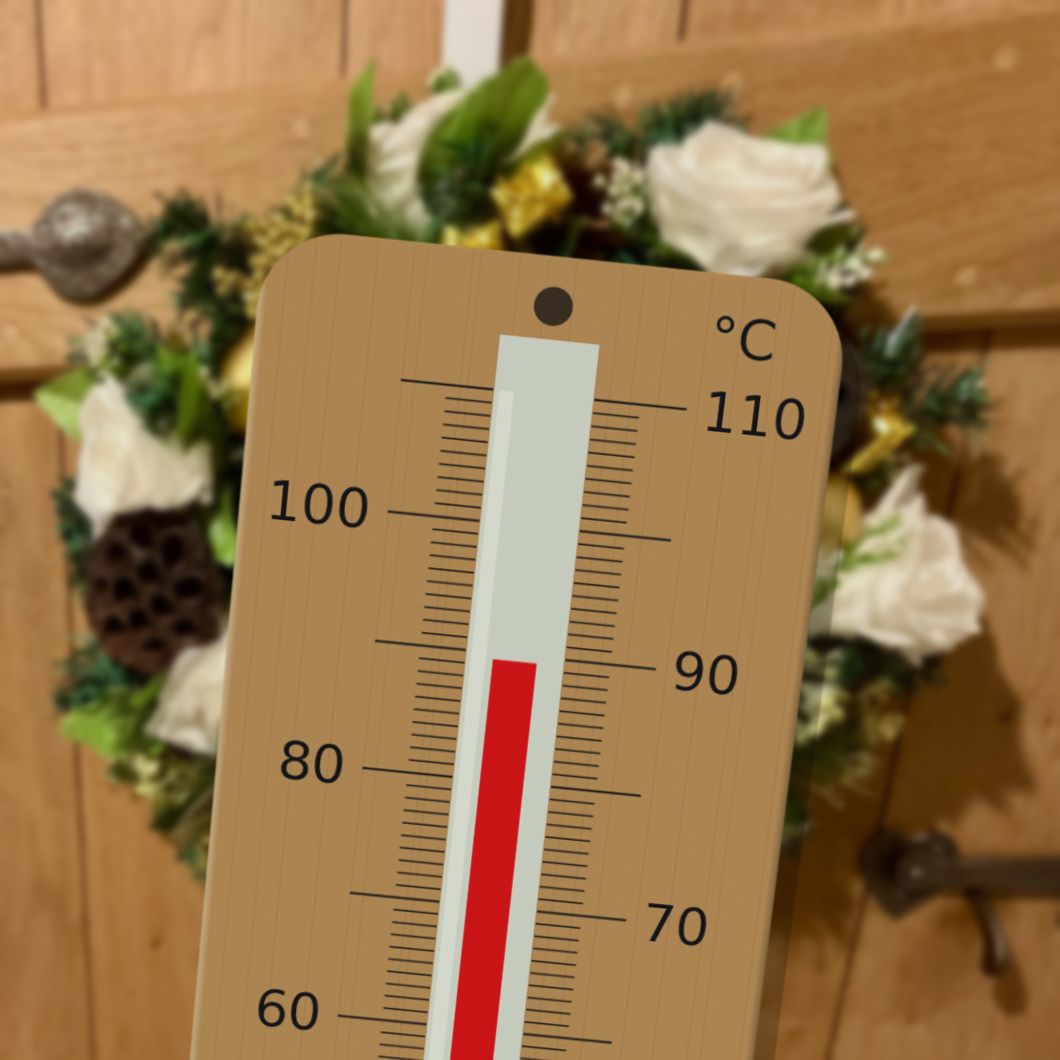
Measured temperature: 89.5 °C
